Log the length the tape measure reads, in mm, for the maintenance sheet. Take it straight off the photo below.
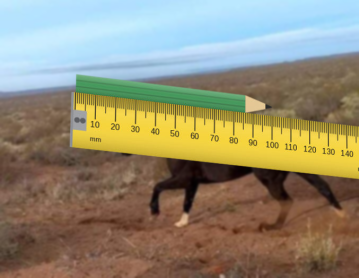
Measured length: 100 mm
